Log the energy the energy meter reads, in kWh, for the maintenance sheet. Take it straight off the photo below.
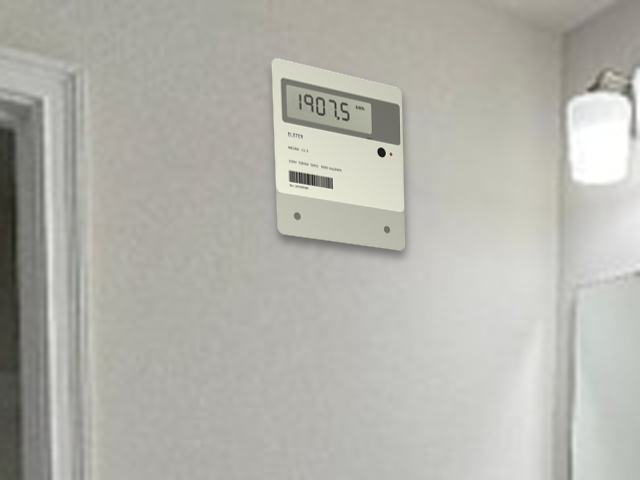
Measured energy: 1907.5 kWh
